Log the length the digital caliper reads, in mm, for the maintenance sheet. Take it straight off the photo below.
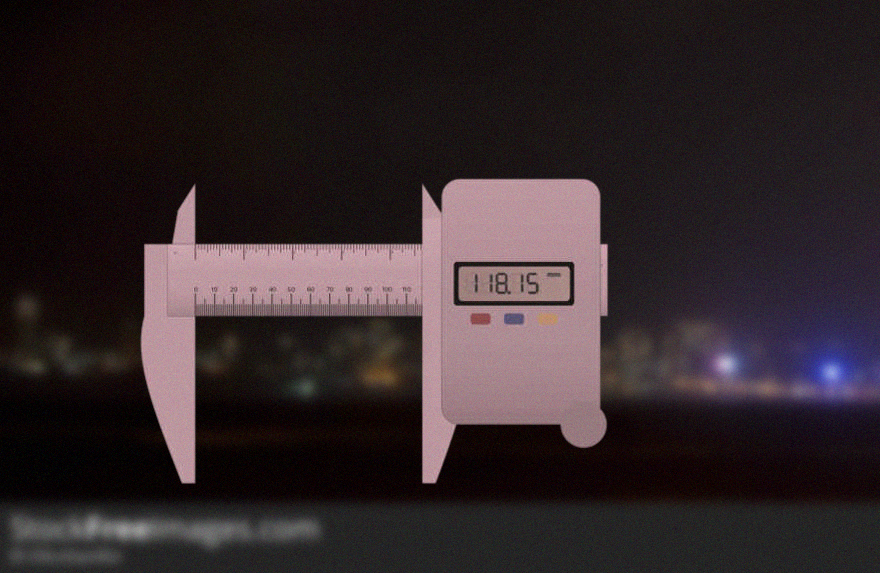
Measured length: 118.15 mm
